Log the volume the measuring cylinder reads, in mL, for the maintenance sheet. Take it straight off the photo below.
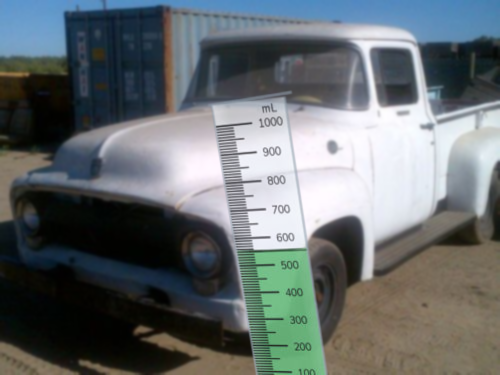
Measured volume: 550 mL
